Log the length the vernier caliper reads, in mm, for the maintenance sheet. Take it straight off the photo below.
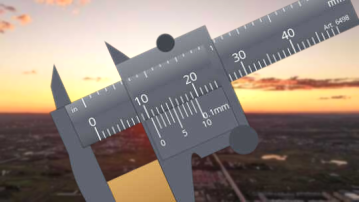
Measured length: 10.4 mm
